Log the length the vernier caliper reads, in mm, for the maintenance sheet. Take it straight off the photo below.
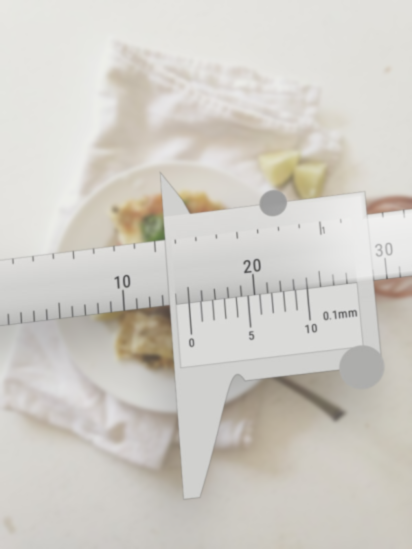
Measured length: 15.0 mm
